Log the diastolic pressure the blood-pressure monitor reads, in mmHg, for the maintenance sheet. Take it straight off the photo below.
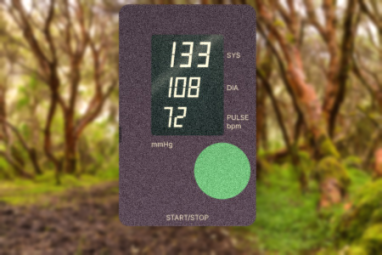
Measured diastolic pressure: 108 mmHg
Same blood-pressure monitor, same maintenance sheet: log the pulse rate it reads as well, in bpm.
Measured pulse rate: 72 bpm
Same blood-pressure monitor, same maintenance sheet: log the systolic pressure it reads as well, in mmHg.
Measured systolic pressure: 133 mmHg
